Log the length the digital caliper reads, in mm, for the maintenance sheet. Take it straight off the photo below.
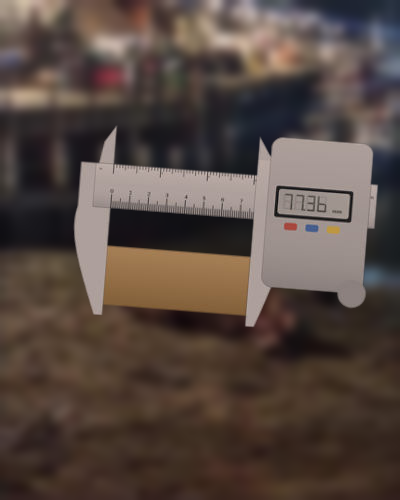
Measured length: 77.36 mm
